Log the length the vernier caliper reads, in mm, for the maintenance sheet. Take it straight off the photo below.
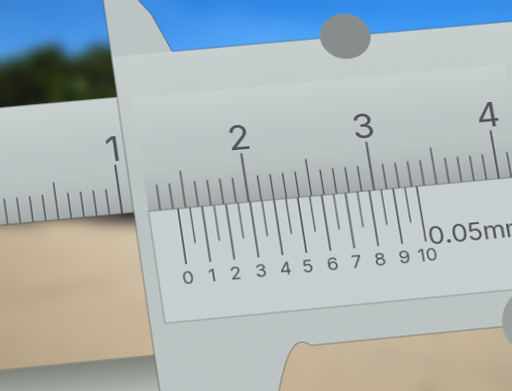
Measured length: 14.4 mm
